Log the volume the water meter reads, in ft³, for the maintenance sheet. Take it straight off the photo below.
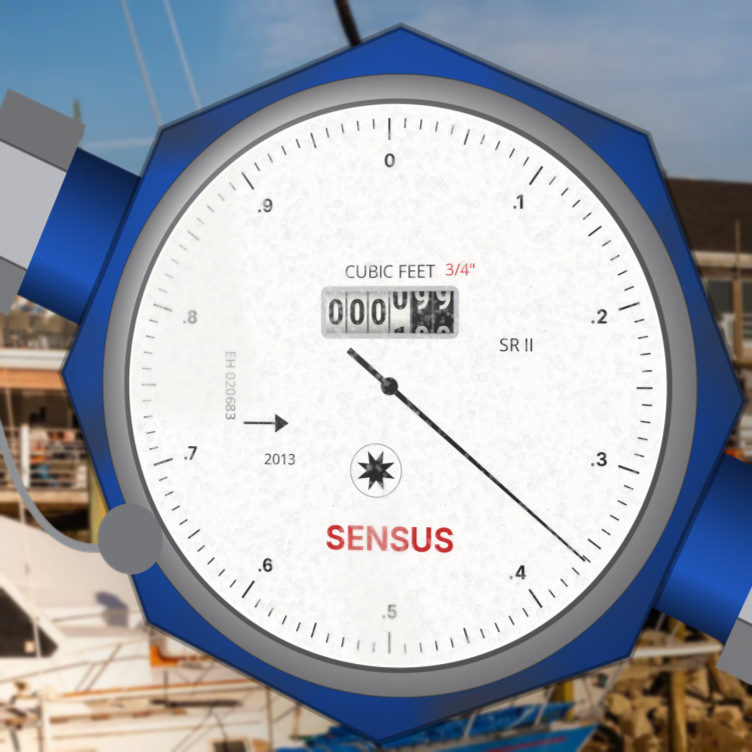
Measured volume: 99.36 ft³
